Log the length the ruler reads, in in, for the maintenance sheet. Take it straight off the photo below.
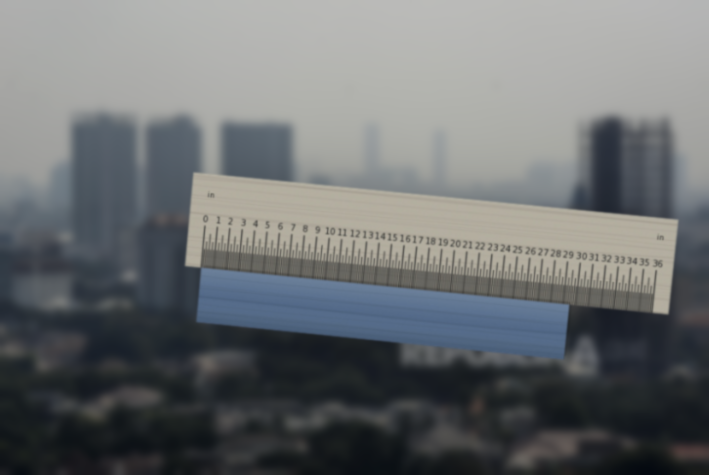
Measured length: 29.5 in
